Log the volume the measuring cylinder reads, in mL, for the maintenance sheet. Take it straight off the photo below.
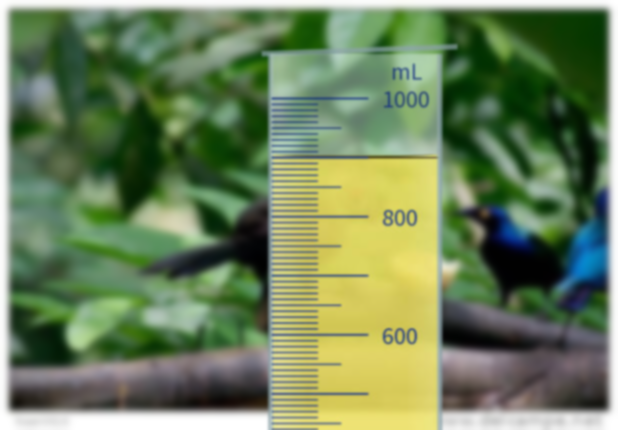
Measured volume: 900 mL
